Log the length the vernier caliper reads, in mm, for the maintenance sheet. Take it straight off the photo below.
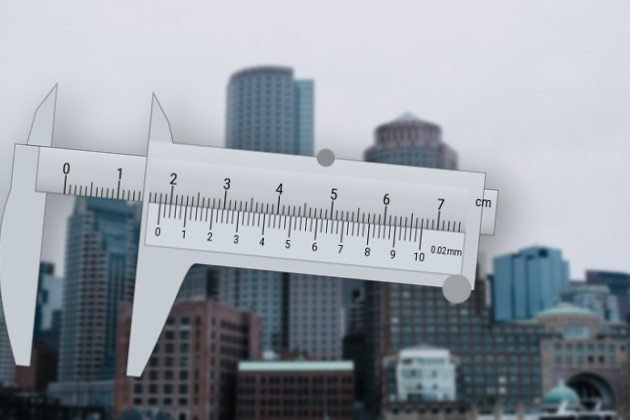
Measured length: 18.0 mm
